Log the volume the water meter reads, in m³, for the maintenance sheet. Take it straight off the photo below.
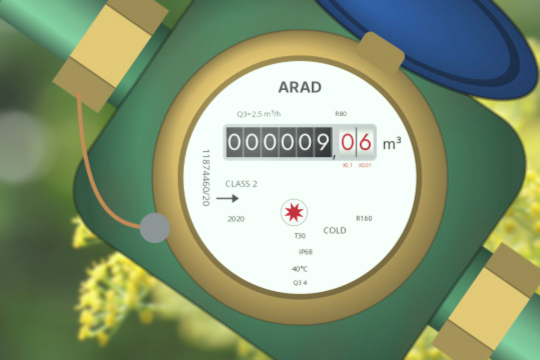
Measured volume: 9.06 m³
